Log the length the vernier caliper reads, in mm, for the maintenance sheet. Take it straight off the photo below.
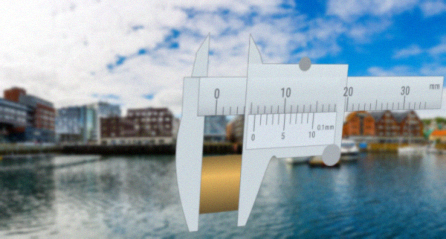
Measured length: 5.6 mm
